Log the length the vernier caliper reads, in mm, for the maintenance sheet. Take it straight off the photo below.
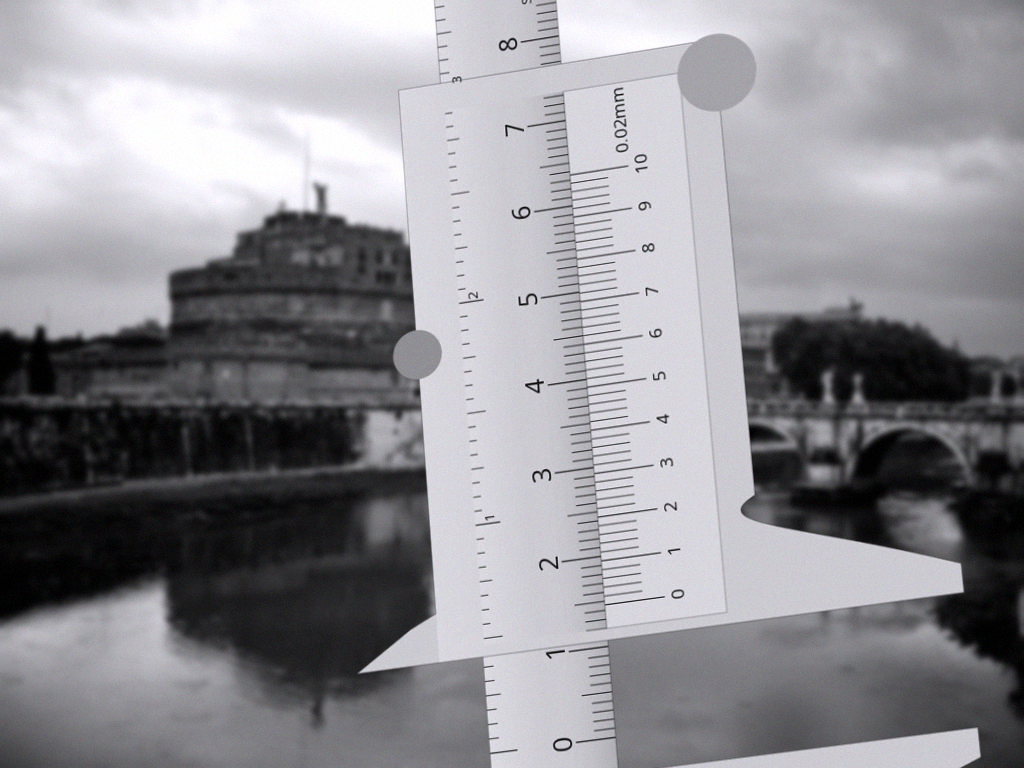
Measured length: 14.6 mm
